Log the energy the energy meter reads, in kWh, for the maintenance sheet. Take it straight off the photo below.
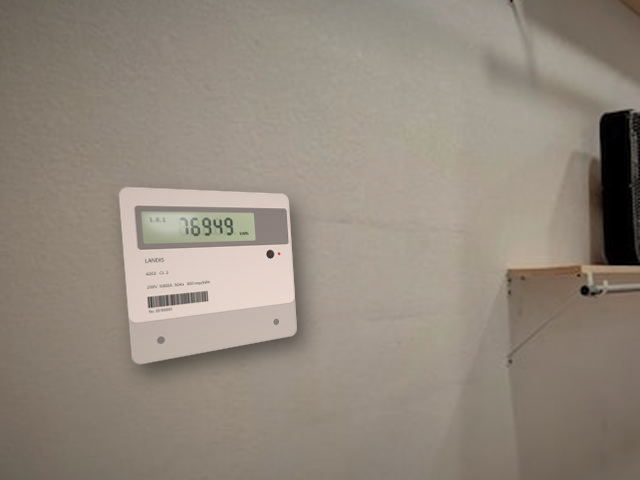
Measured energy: 76949 kWh
